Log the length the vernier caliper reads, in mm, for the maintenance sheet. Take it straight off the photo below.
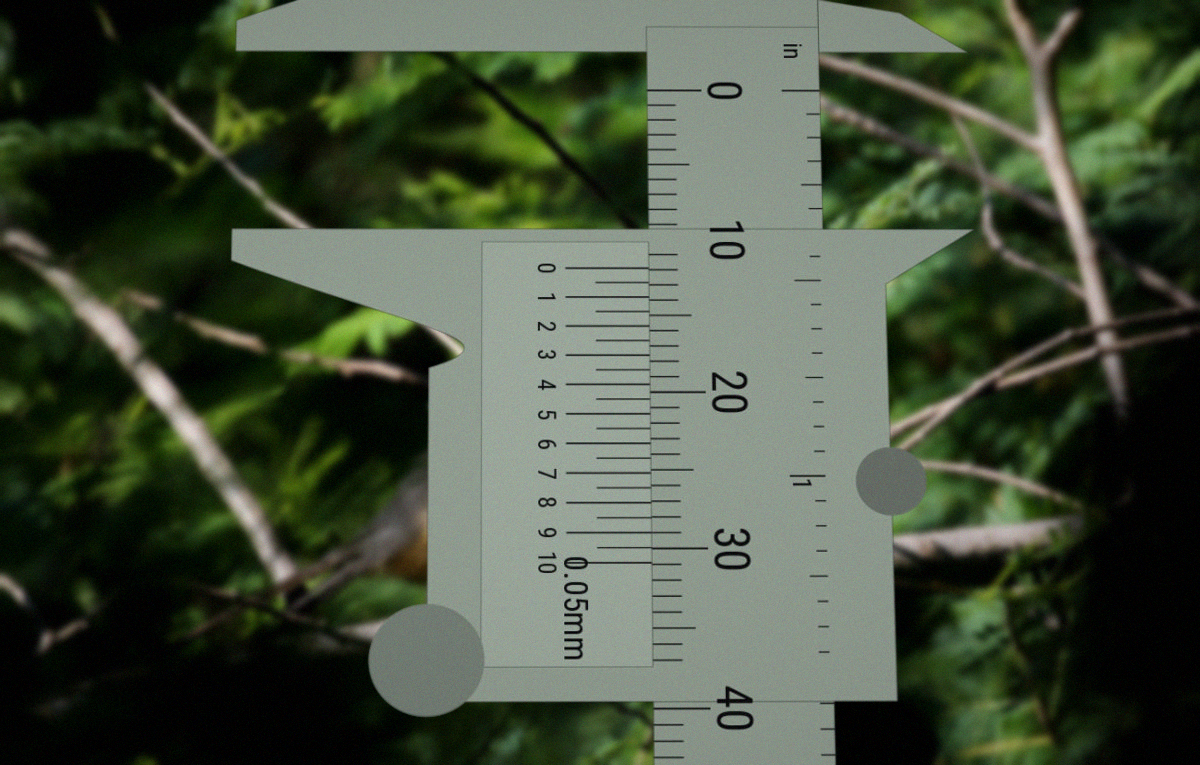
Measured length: 11.9 mm
